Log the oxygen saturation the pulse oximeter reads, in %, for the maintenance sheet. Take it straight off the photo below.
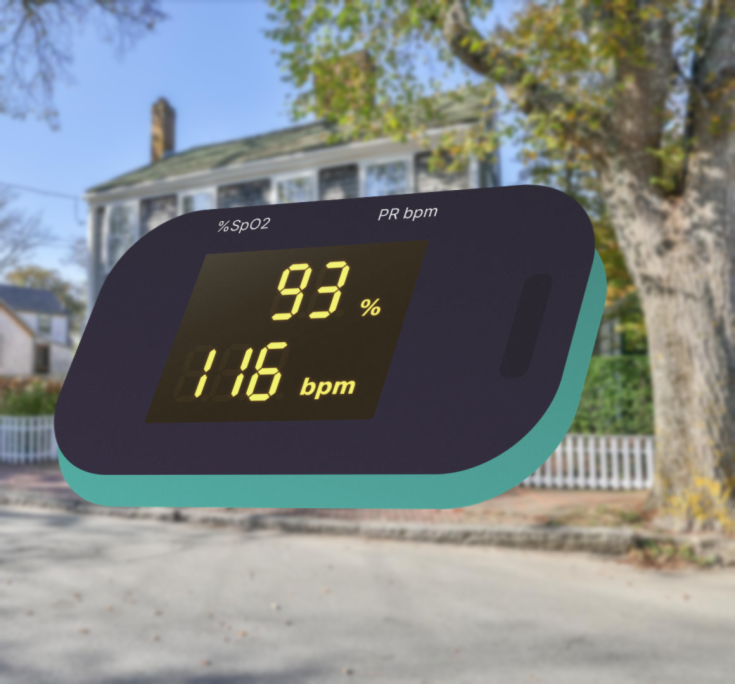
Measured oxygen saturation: 93 %
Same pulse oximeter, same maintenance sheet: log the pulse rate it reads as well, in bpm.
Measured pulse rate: 116 bpm
